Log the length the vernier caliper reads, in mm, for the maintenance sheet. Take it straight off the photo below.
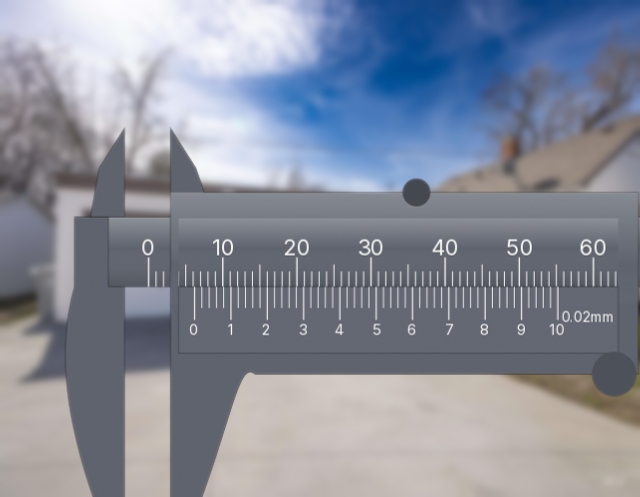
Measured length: 6.2 mm
